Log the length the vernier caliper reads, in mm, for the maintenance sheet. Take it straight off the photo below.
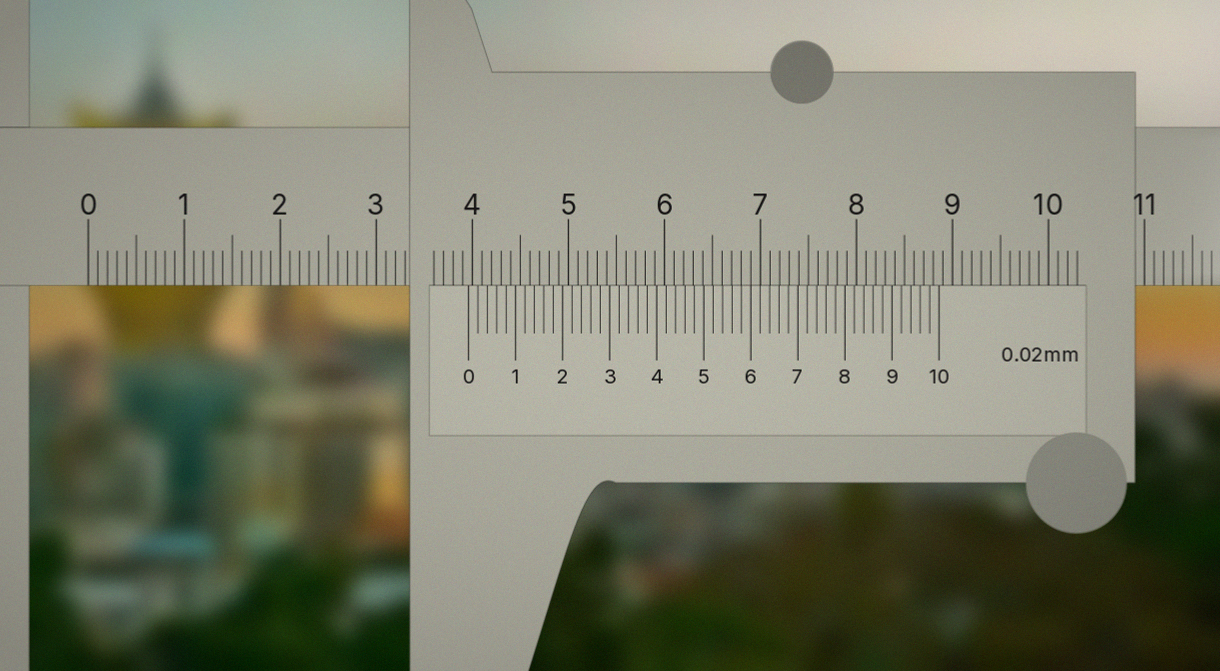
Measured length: 39.6 mm
